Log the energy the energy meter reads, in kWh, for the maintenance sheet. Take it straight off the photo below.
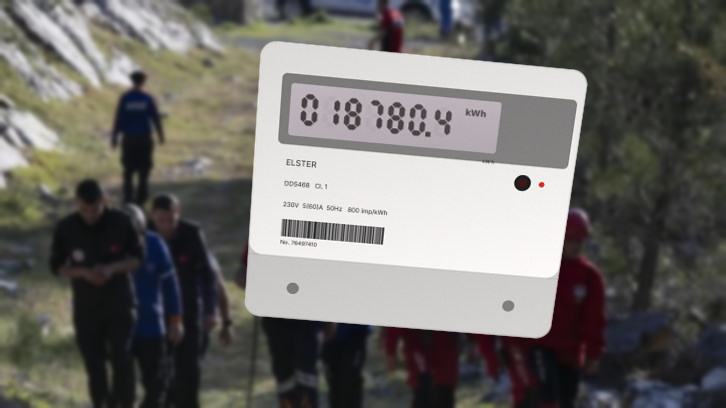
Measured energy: 18780.4 kWh
